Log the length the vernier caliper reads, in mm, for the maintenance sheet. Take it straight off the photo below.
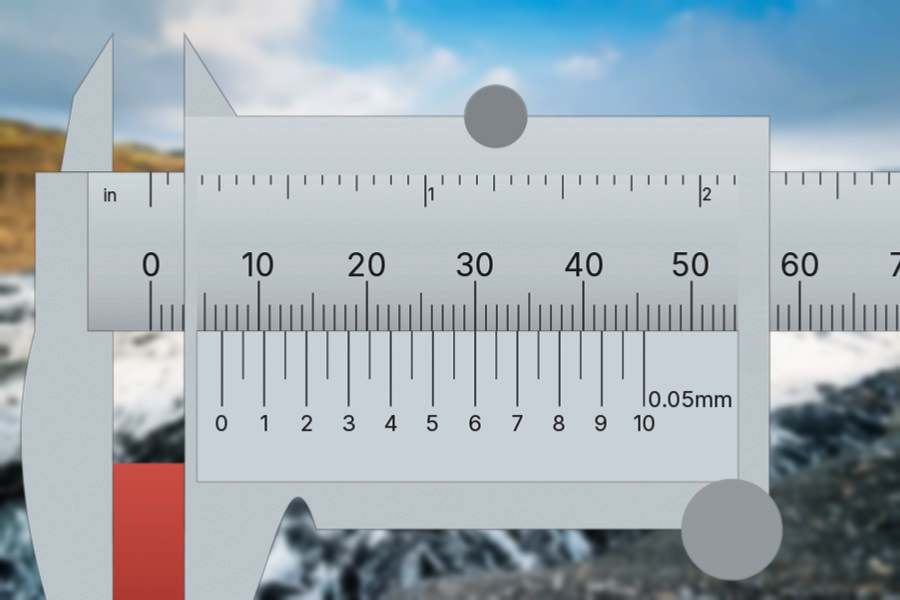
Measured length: 6.6 mm
